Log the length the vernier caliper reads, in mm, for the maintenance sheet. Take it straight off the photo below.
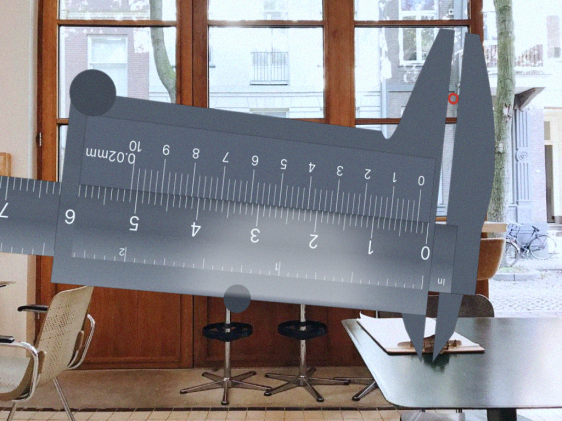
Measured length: 2.0 mm
